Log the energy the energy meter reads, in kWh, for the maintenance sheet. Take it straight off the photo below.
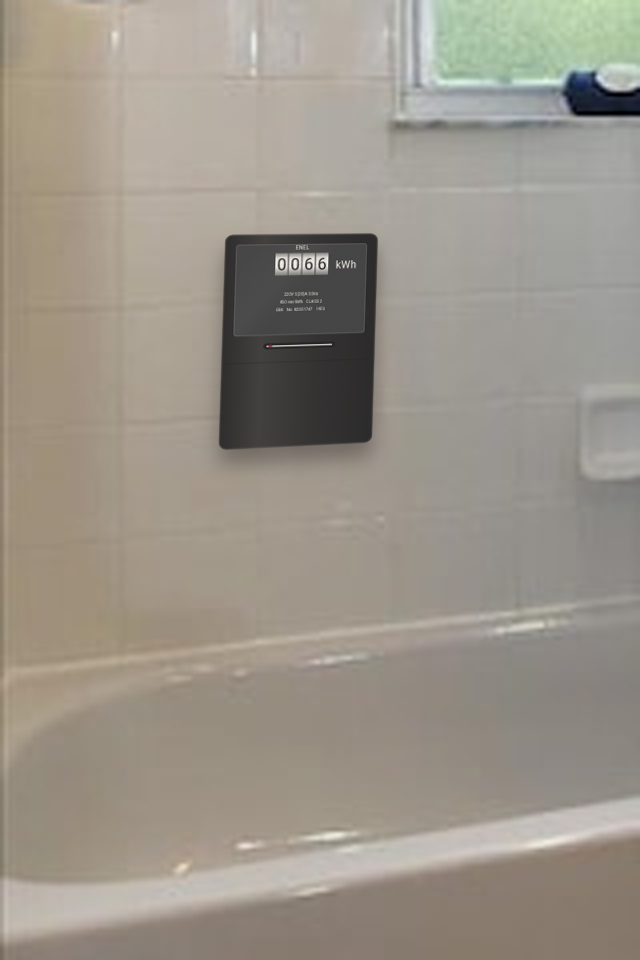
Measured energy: 66 kWh
